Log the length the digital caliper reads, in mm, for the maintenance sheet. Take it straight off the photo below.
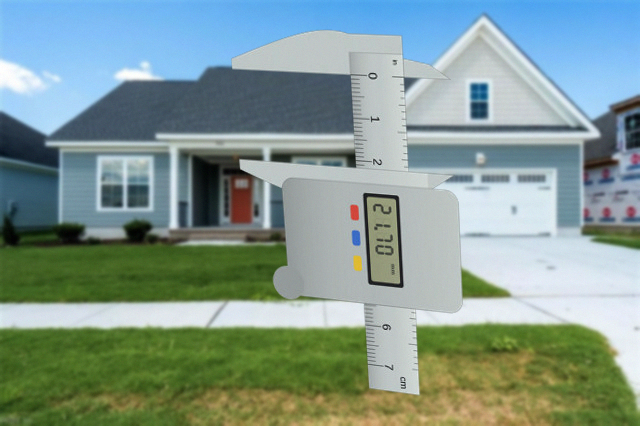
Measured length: 21.70 mm
